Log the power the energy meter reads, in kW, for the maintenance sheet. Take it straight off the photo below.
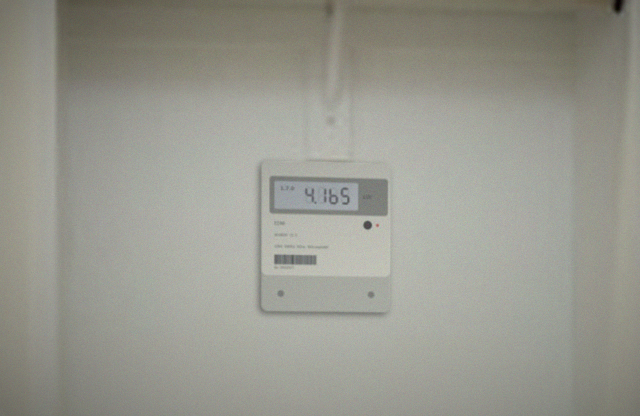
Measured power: 4.165 kW
